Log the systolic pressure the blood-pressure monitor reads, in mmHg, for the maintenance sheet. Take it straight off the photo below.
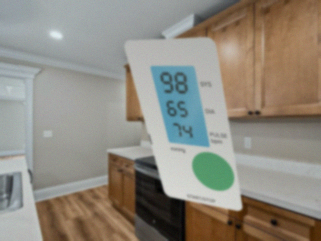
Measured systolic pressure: 98 mmHg
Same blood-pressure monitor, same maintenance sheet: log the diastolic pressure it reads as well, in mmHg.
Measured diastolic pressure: 65 mmHg
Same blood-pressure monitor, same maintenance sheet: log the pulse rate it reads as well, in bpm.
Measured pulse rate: 74 bpm
